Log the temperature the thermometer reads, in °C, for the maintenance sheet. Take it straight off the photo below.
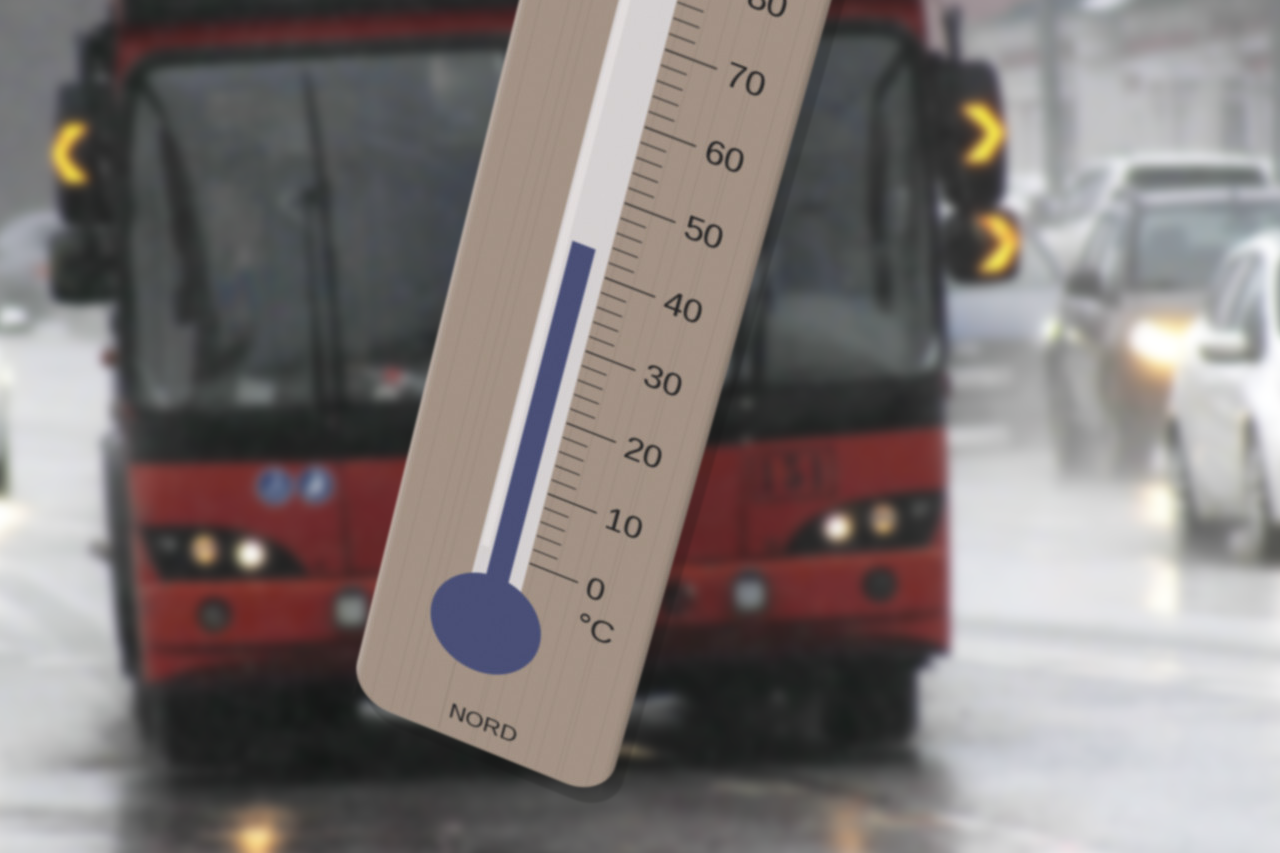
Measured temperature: 43 °C
